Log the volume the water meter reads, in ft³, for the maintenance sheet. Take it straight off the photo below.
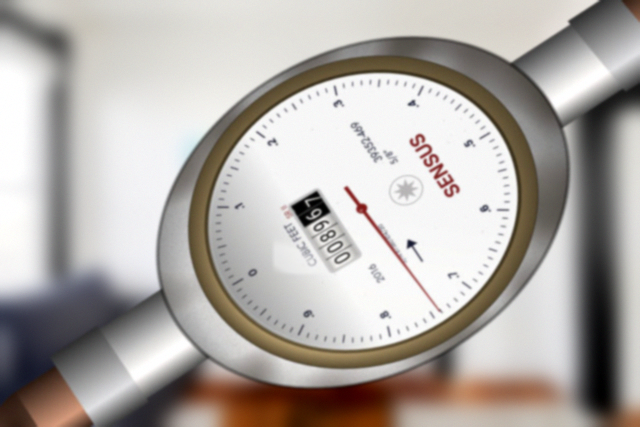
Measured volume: 8966.74 ft³
